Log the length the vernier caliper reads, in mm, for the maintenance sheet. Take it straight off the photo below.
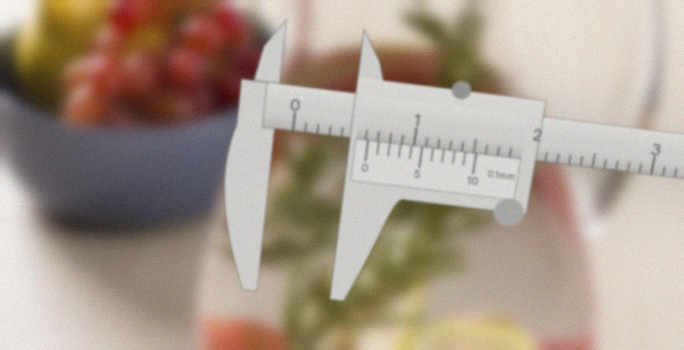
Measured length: 6.2 mm
